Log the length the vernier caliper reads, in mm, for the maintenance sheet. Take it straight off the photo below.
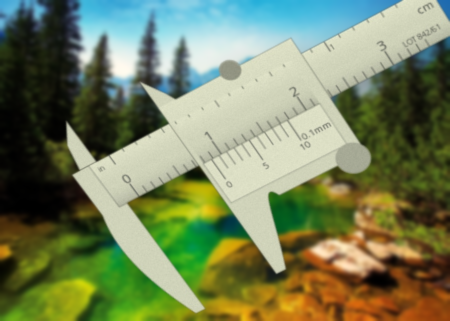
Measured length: 8.8 mm
